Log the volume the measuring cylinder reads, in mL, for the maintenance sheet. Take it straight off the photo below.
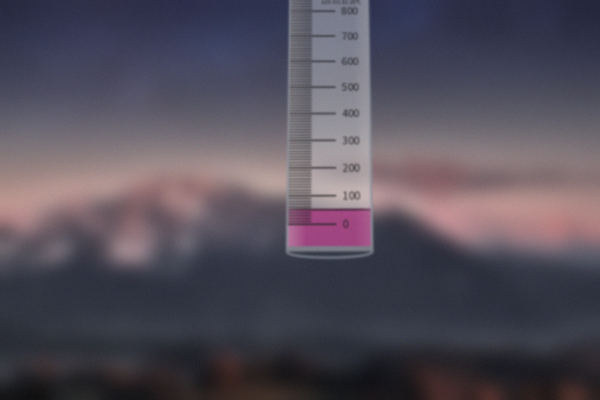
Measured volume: 50 mL
